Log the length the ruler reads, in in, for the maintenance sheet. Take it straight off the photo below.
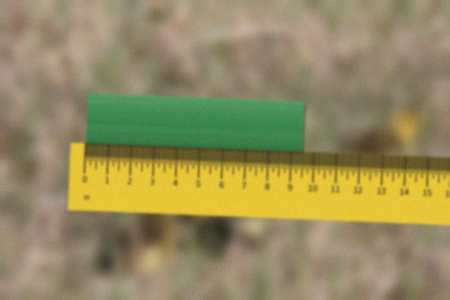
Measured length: 9.5 in
